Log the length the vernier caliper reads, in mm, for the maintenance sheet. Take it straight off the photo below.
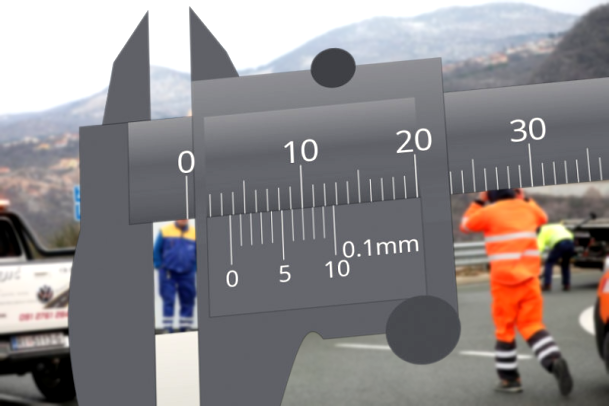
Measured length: 3.7 mm
